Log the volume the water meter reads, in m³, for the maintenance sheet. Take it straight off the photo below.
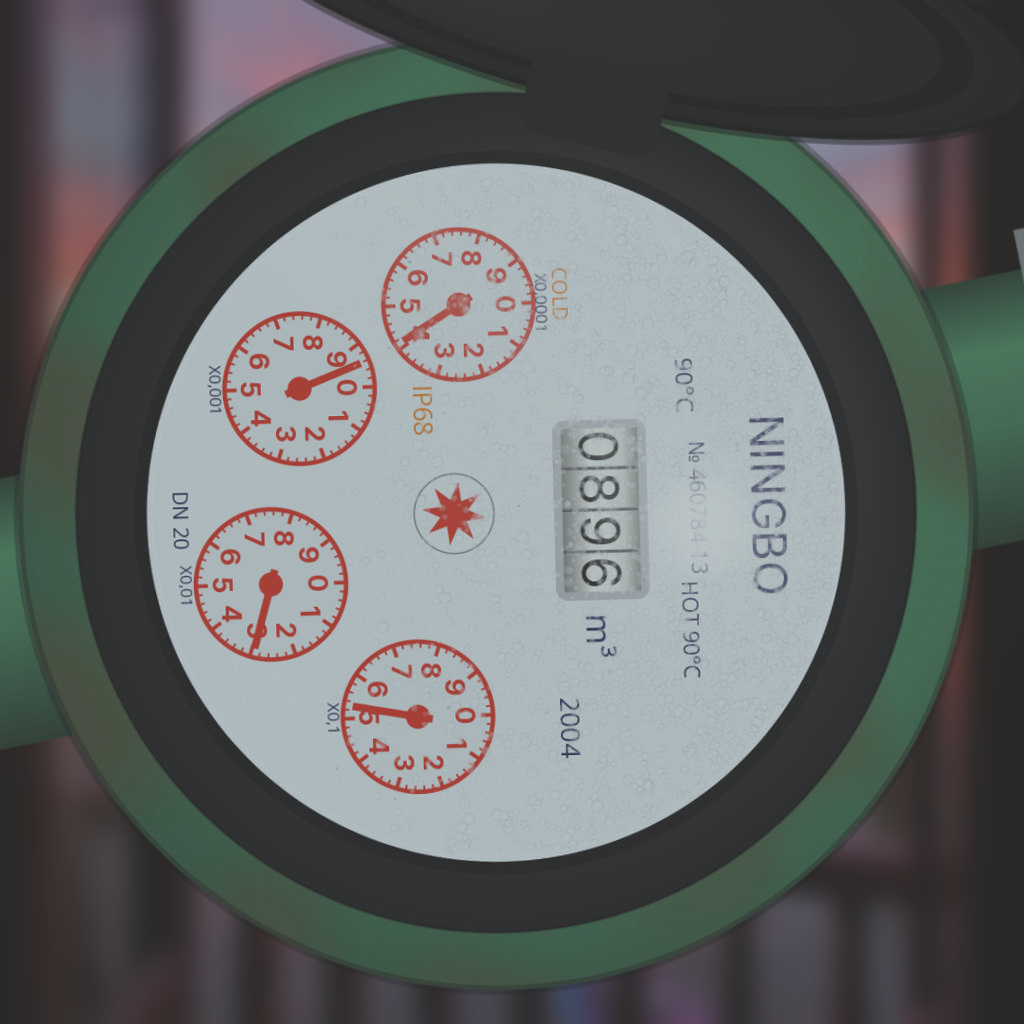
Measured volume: 896.5294 m³
